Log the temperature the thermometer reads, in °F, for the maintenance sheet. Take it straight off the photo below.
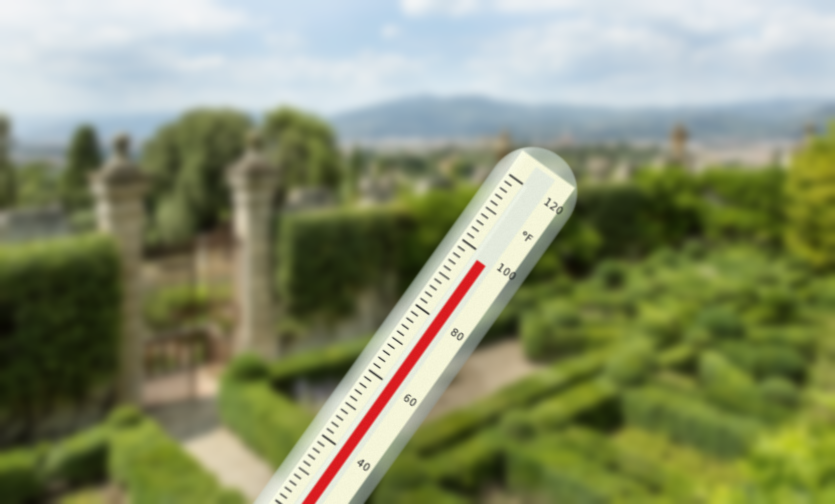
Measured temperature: 98 °F
